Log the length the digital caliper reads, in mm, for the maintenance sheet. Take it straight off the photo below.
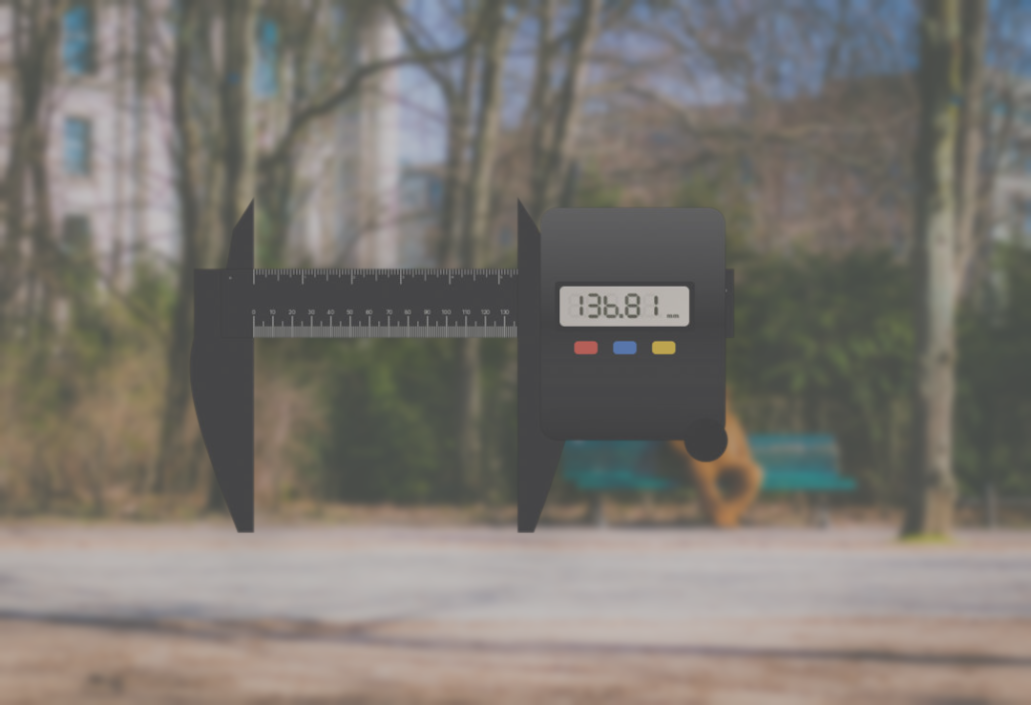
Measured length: 136.81 mm
